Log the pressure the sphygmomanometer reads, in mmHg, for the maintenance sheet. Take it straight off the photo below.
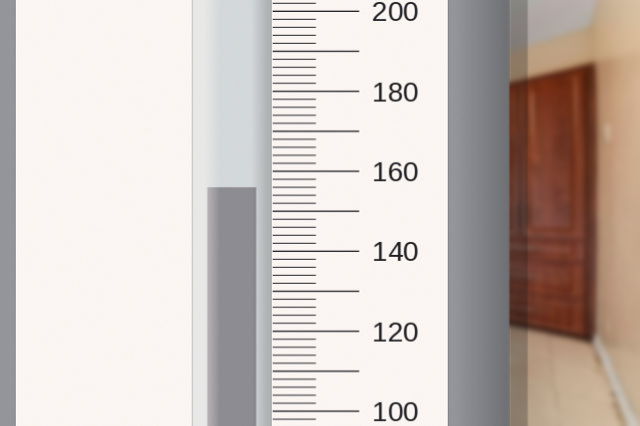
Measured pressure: 156 mmHg
